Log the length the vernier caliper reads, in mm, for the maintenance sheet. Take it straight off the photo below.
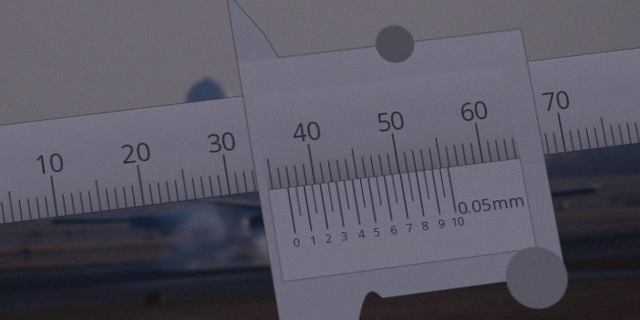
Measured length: 36.8 mm
